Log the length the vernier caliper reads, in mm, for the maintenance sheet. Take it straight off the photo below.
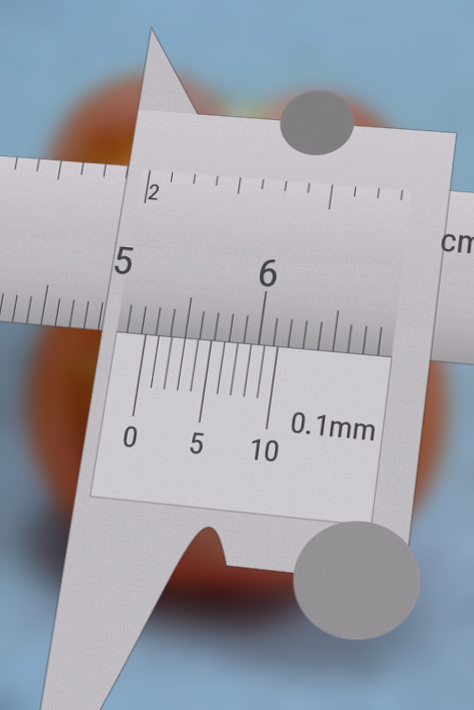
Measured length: 52.3 mm
